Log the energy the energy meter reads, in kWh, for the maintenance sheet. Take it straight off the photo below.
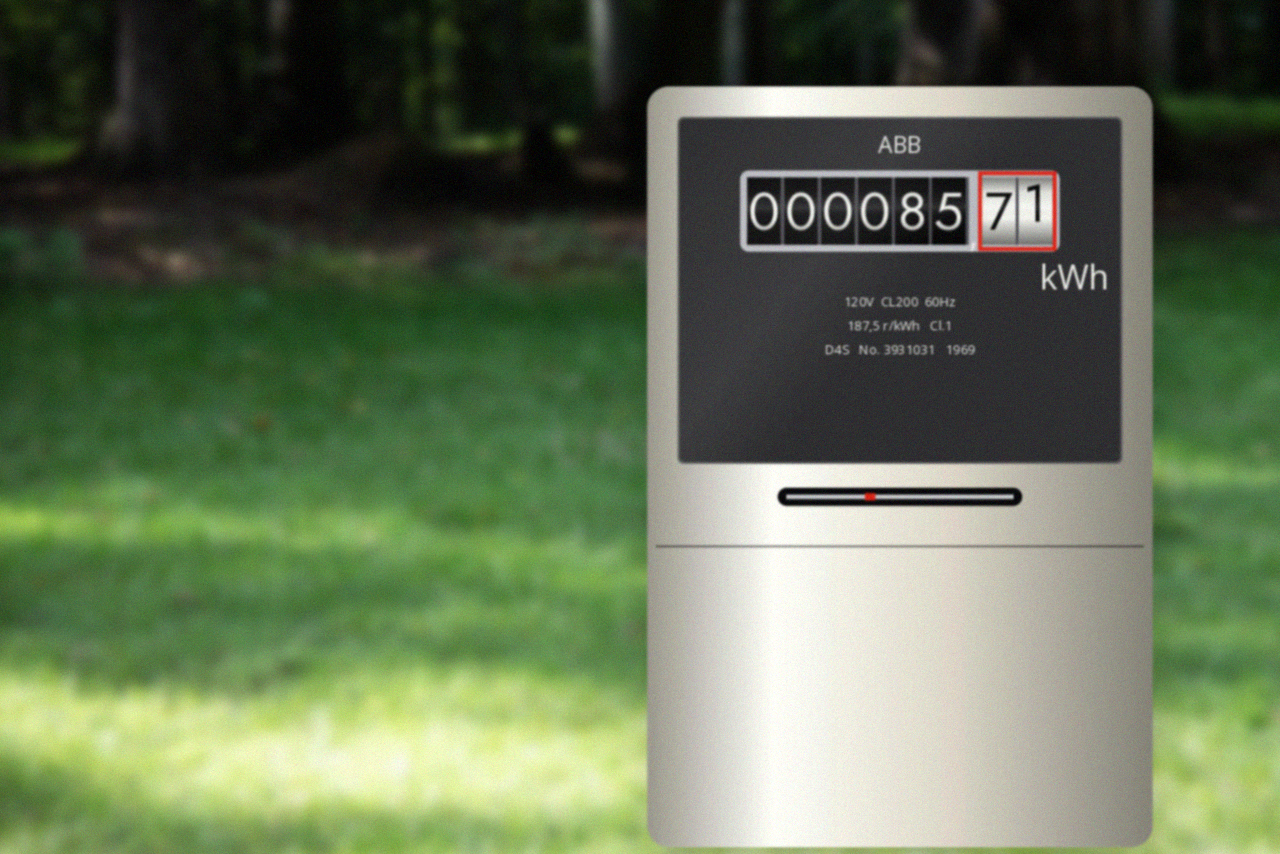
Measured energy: 85.71 kWh
